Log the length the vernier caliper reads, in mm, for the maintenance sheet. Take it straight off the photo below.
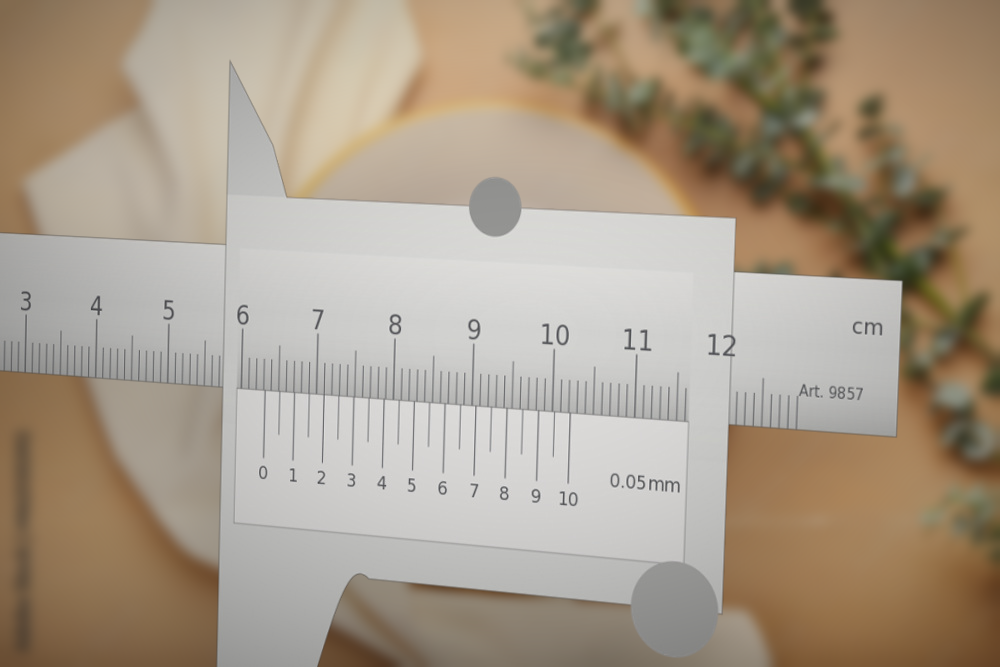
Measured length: 63.2 mm
